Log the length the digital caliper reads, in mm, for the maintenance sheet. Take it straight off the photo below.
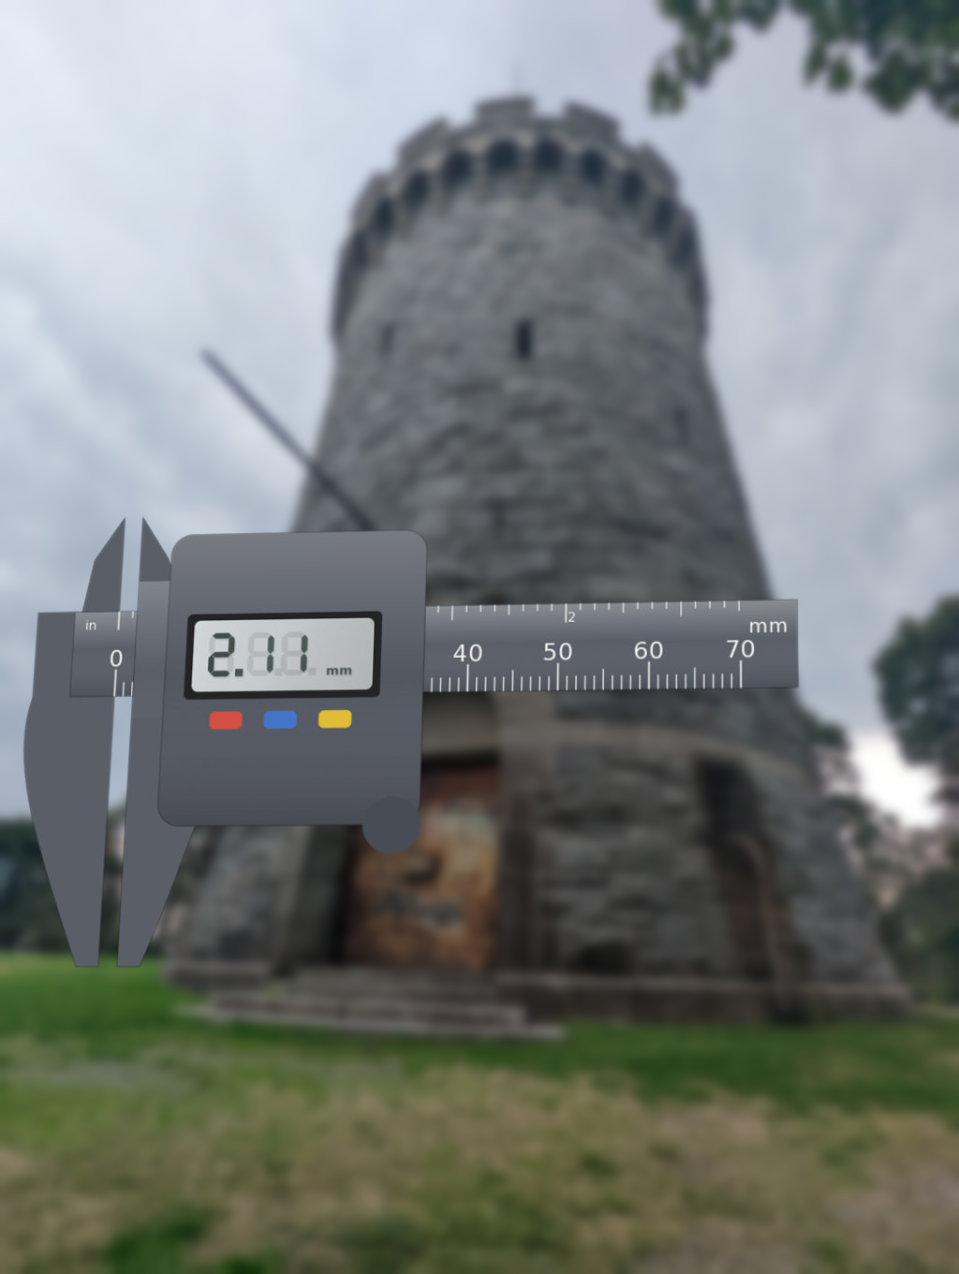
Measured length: 2.11 mm
